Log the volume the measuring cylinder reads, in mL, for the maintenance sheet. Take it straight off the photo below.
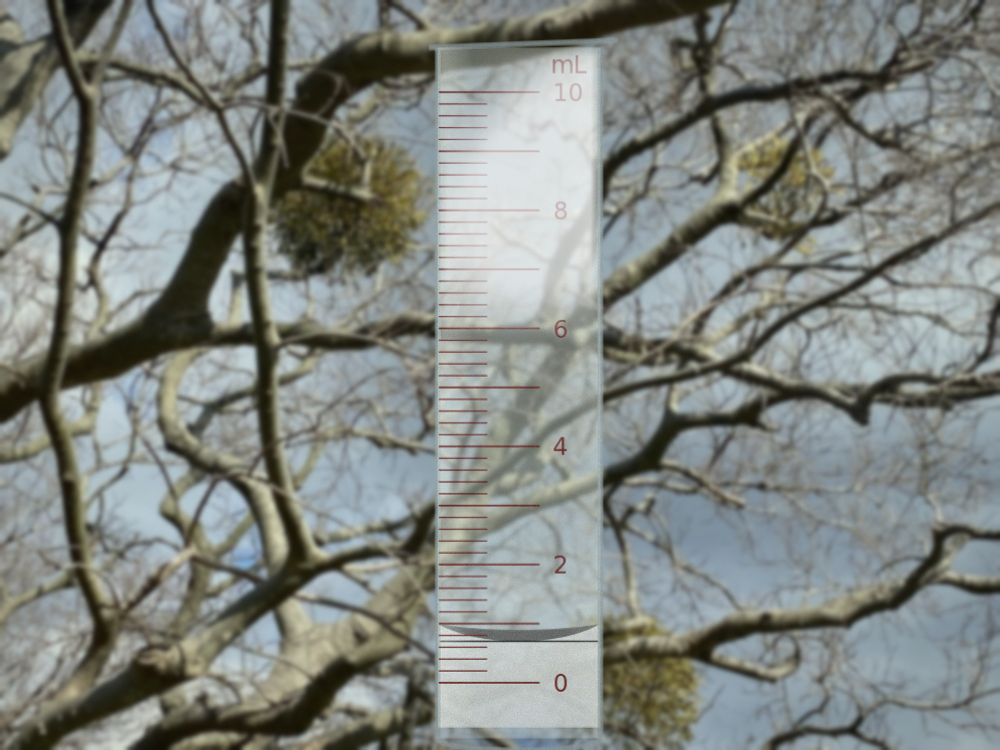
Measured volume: 0.7 mL
